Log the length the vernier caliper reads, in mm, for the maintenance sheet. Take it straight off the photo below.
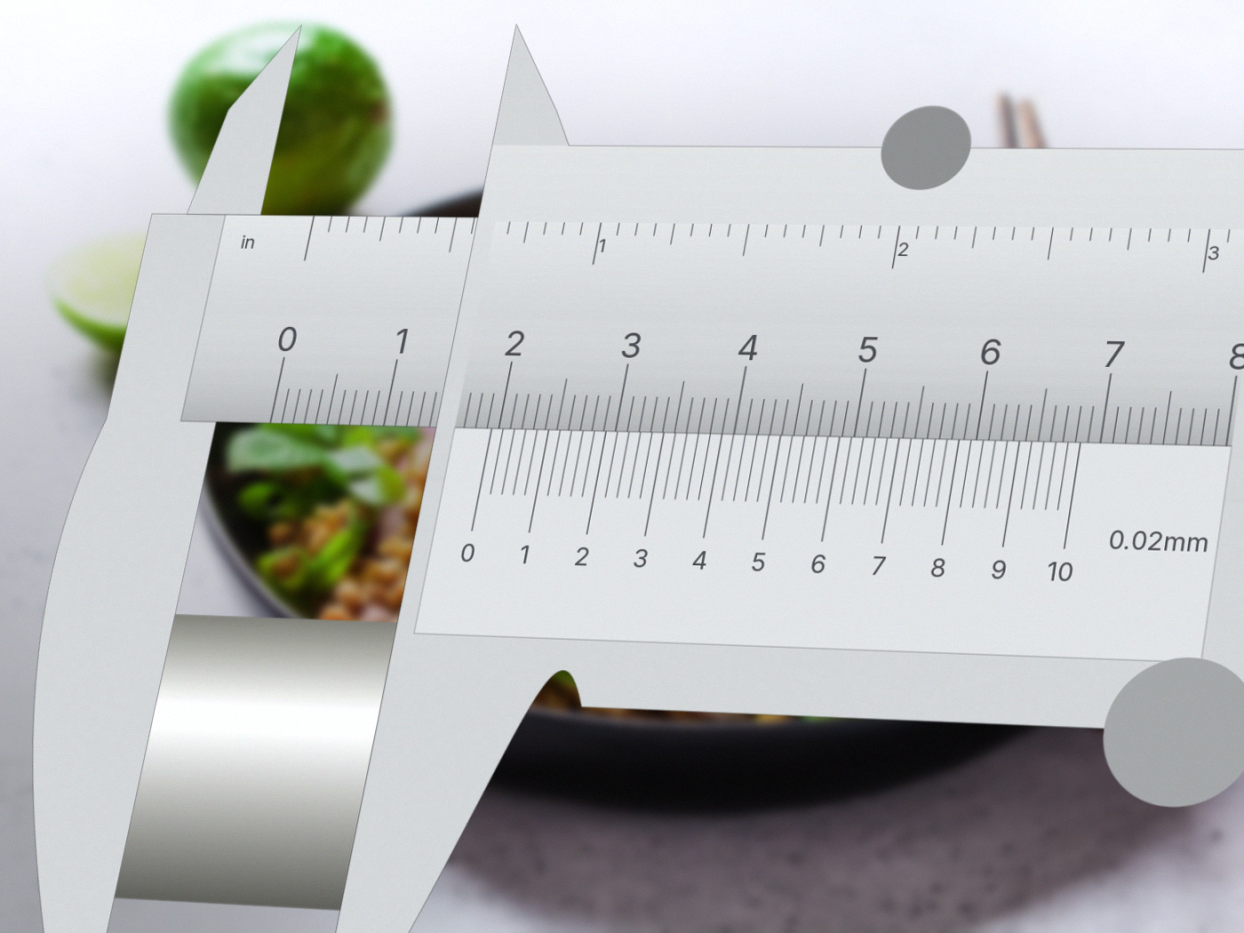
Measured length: 19.4 mm
